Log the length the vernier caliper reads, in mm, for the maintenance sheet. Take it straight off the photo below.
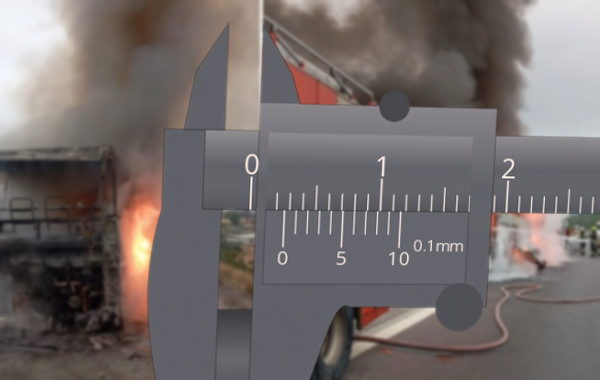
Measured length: 2.6 mm
